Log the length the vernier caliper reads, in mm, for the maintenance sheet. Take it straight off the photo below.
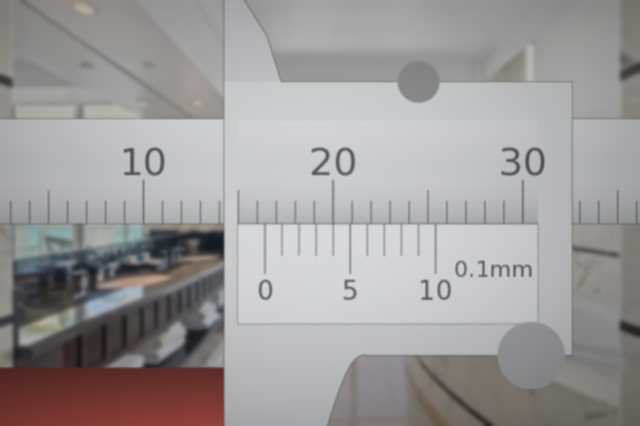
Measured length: 16.4 mm
